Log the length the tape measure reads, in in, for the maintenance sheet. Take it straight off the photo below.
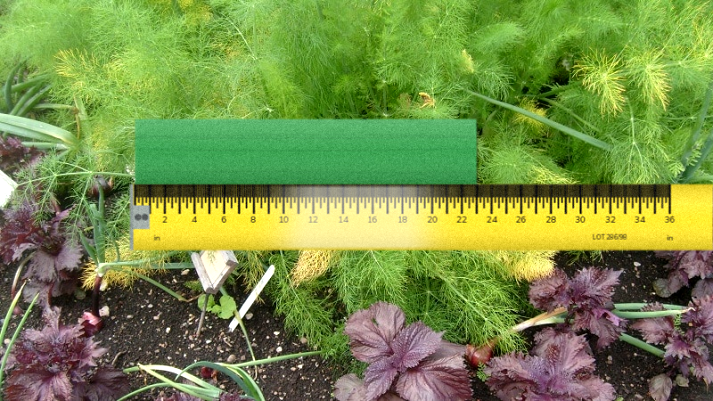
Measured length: 23 in
